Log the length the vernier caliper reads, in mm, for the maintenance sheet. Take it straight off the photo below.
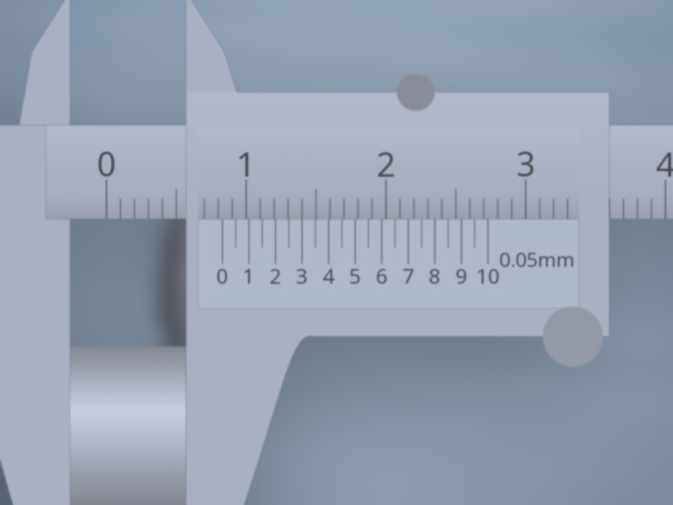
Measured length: 8.3 mm
